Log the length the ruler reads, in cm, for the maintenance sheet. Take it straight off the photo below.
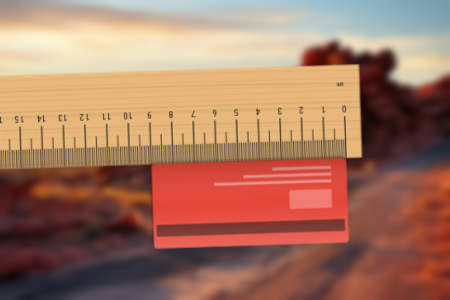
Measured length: 9 cm
